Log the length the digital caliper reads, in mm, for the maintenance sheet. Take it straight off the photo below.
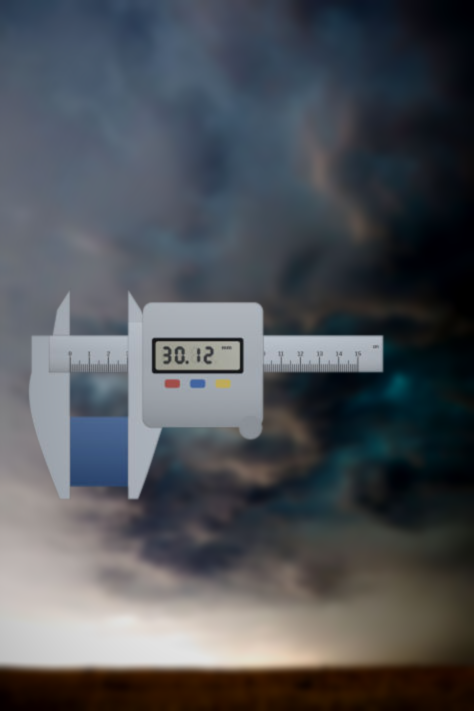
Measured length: 30.12 mm
